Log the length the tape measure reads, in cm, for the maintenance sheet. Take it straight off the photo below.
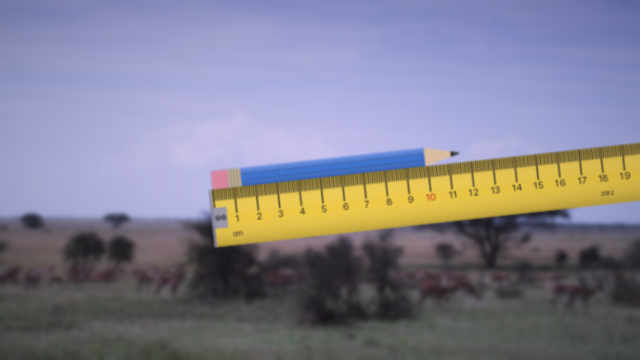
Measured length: 11.5 cm
